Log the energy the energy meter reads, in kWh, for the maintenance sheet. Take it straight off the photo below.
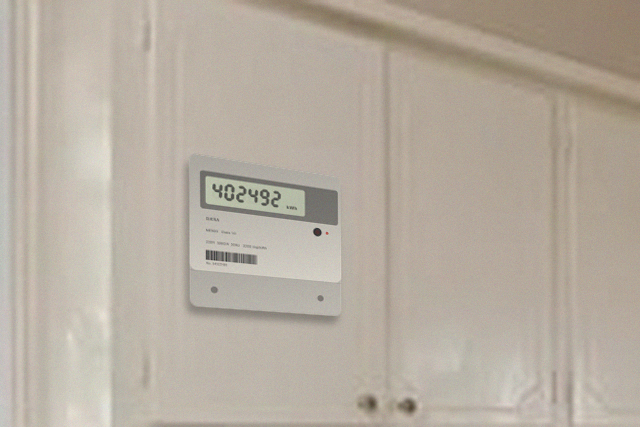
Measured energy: 402492 kWh
